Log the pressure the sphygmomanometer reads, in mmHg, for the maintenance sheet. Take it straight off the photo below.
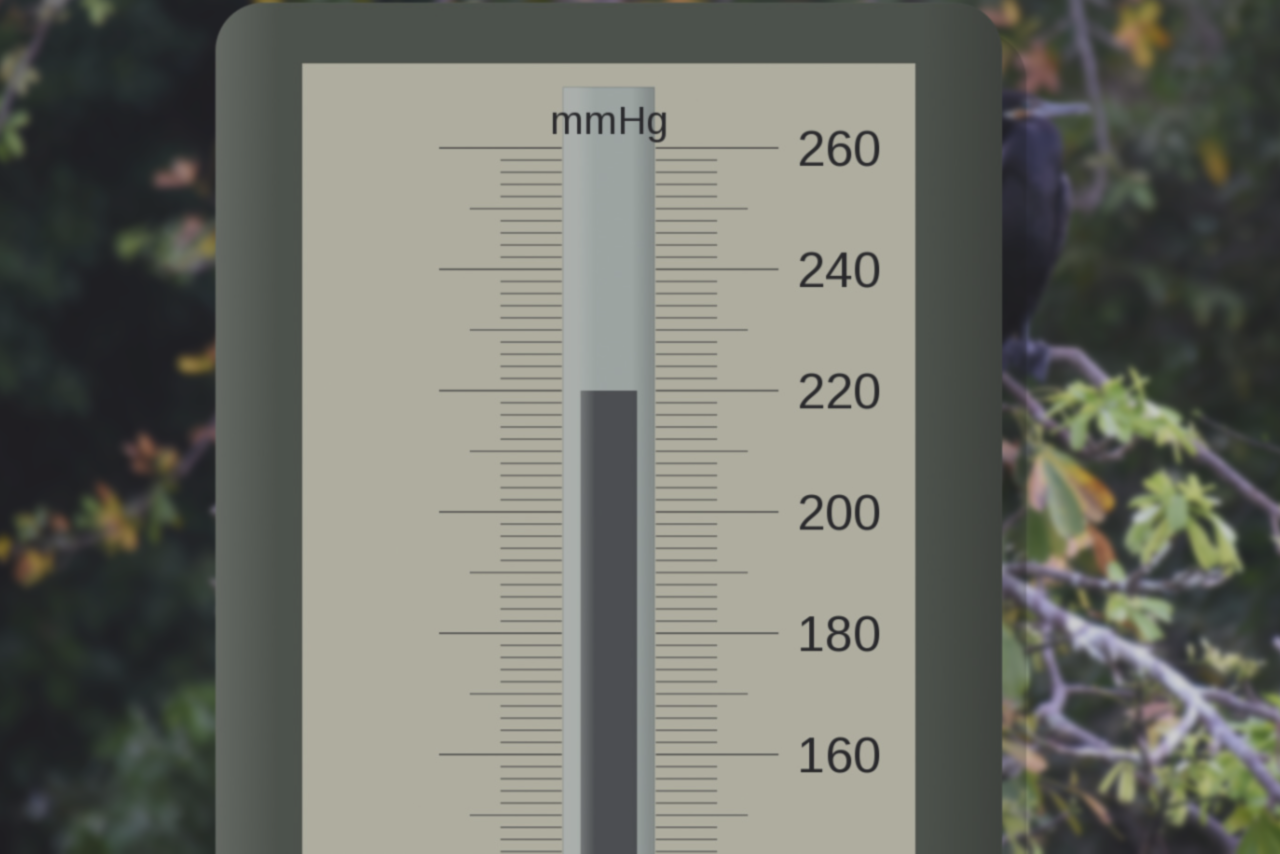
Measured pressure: 220 mmHg
